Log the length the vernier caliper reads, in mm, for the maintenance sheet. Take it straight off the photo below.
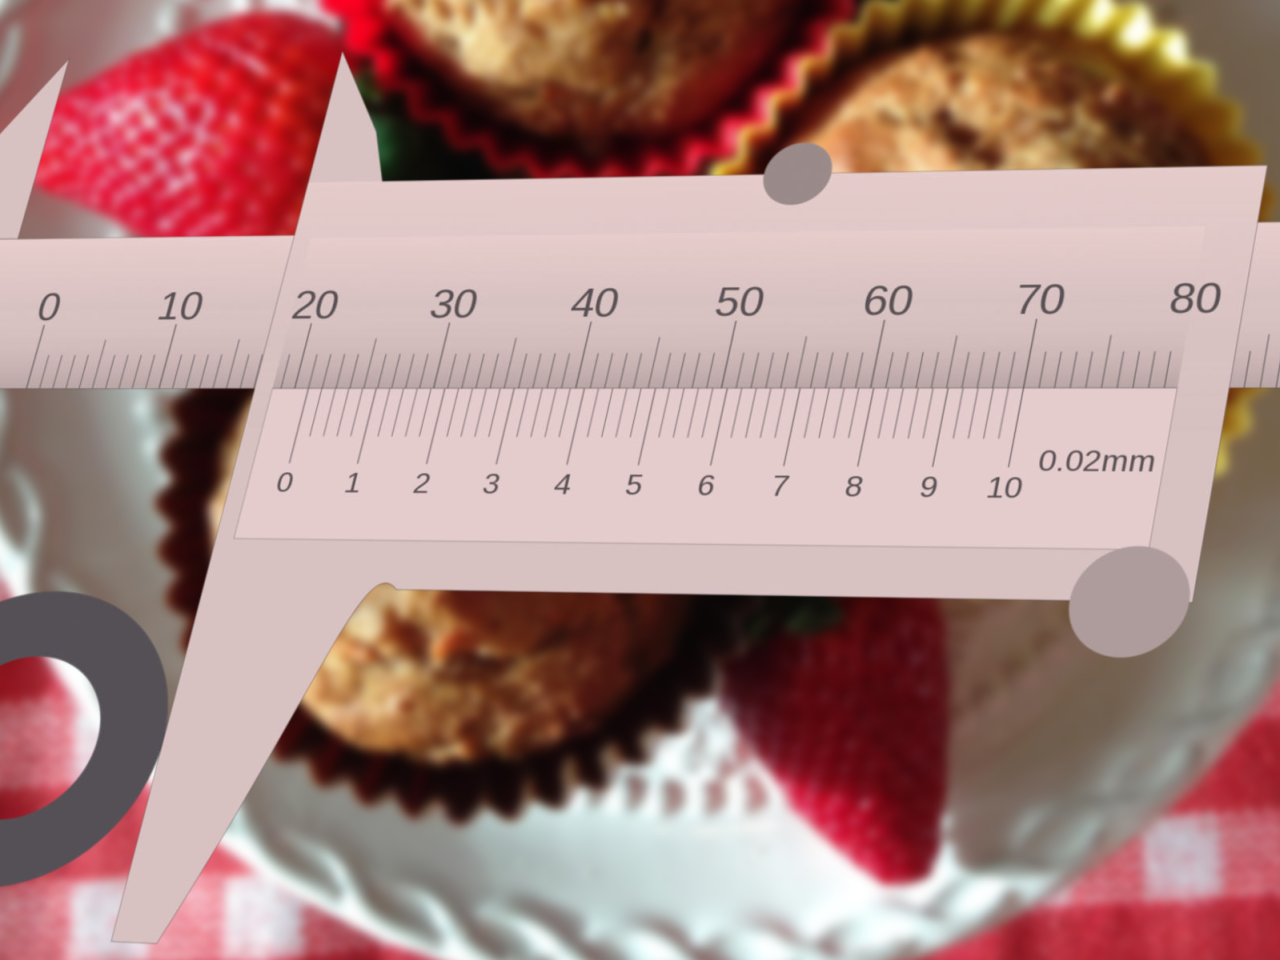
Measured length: 21.0 mm
